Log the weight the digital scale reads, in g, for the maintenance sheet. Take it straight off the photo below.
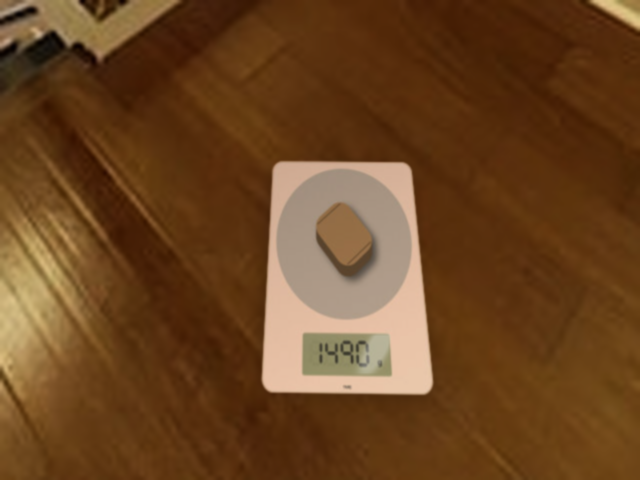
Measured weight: 1490 g
